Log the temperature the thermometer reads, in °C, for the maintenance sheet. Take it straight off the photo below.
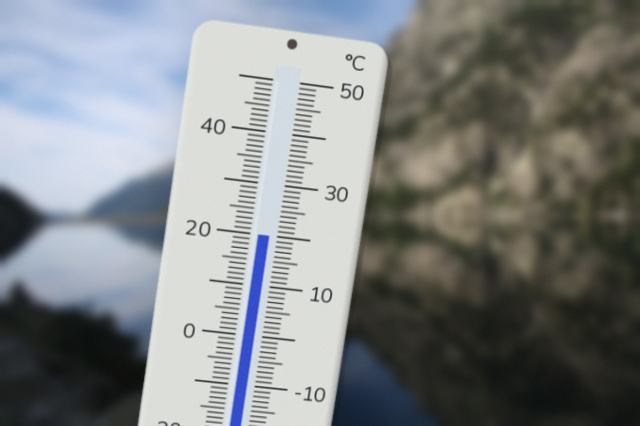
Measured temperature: 20 °C
